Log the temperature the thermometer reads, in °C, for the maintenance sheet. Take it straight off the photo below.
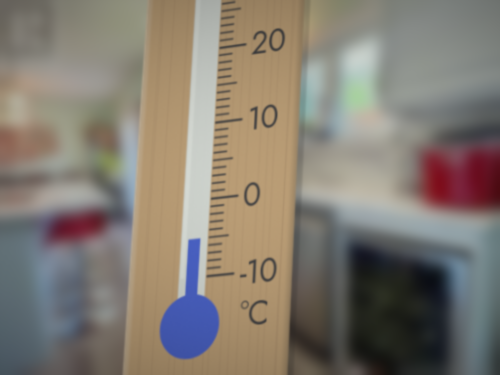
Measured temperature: -5 °C
